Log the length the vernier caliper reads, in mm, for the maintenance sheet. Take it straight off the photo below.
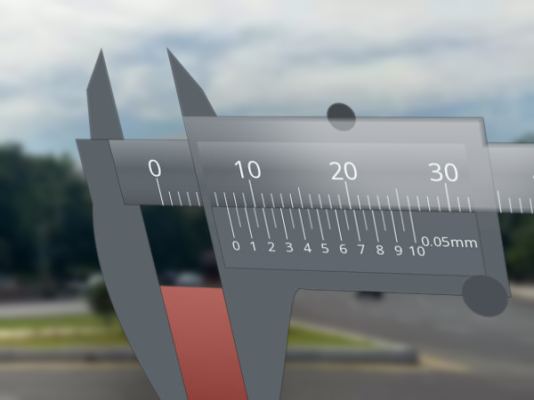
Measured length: 7.0 mm
